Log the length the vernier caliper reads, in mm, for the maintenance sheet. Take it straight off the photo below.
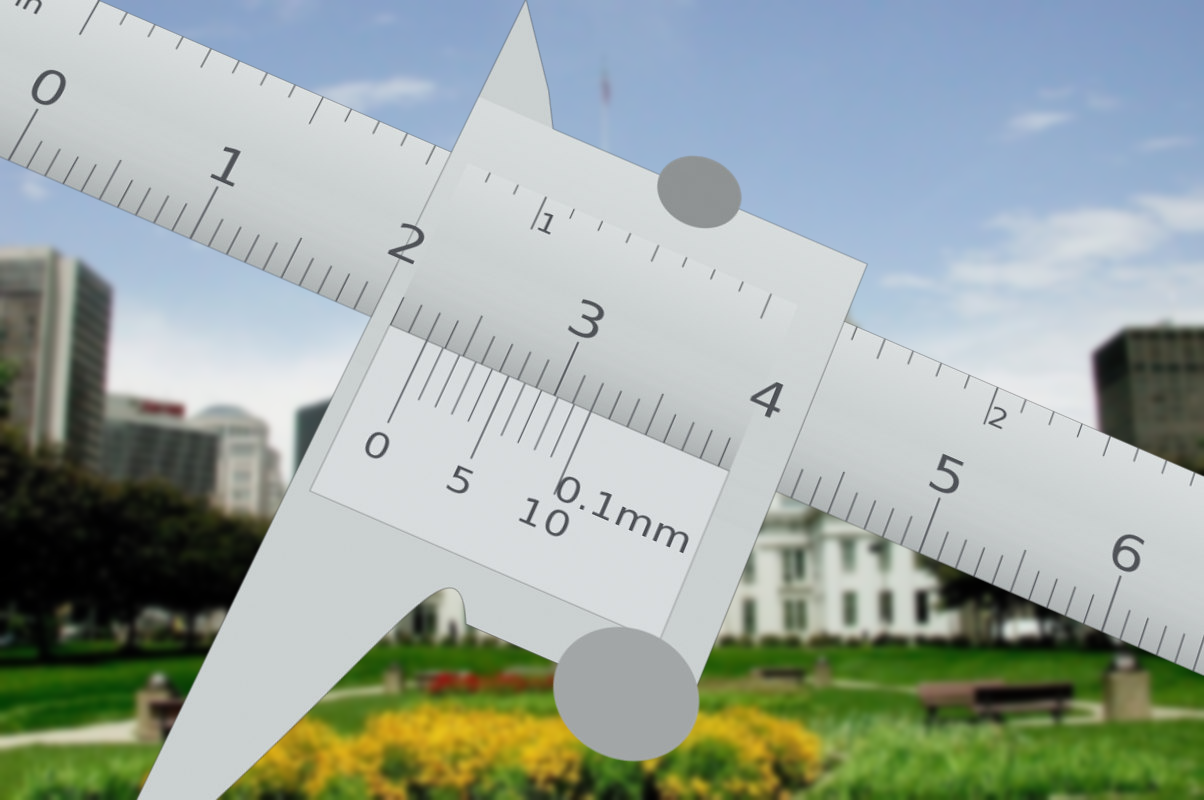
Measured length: 23.0 mm
